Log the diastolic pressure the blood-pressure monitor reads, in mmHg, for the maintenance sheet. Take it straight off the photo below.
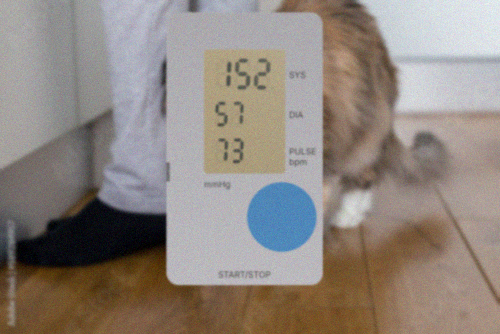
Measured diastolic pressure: 57 mmHg
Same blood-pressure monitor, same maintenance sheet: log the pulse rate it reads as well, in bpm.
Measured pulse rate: 73 bpm
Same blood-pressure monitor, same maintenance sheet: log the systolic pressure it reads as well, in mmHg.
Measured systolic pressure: 152 mmHg
